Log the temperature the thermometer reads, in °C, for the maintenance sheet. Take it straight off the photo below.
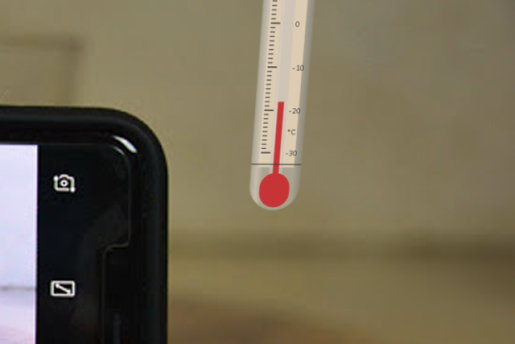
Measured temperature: -18 °C
